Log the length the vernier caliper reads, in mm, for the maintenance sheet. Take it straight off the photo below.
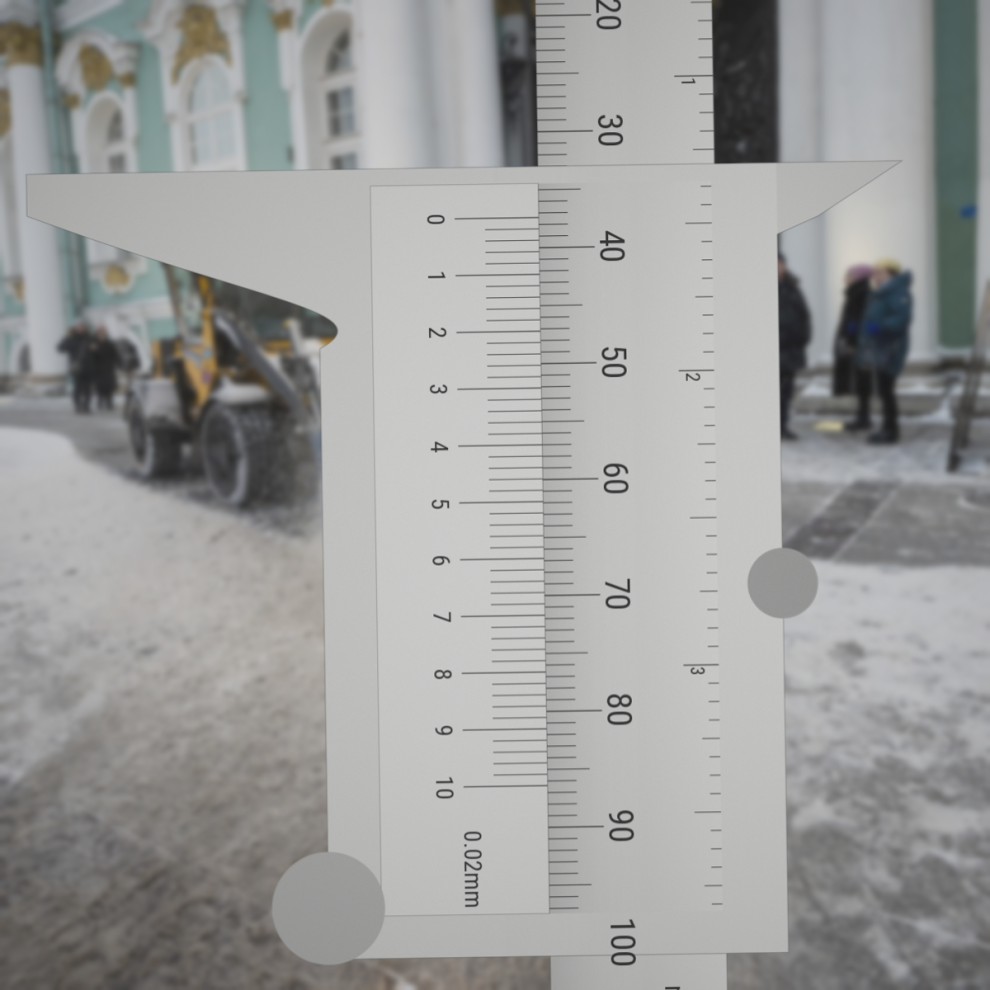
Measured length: 37.4 mm
